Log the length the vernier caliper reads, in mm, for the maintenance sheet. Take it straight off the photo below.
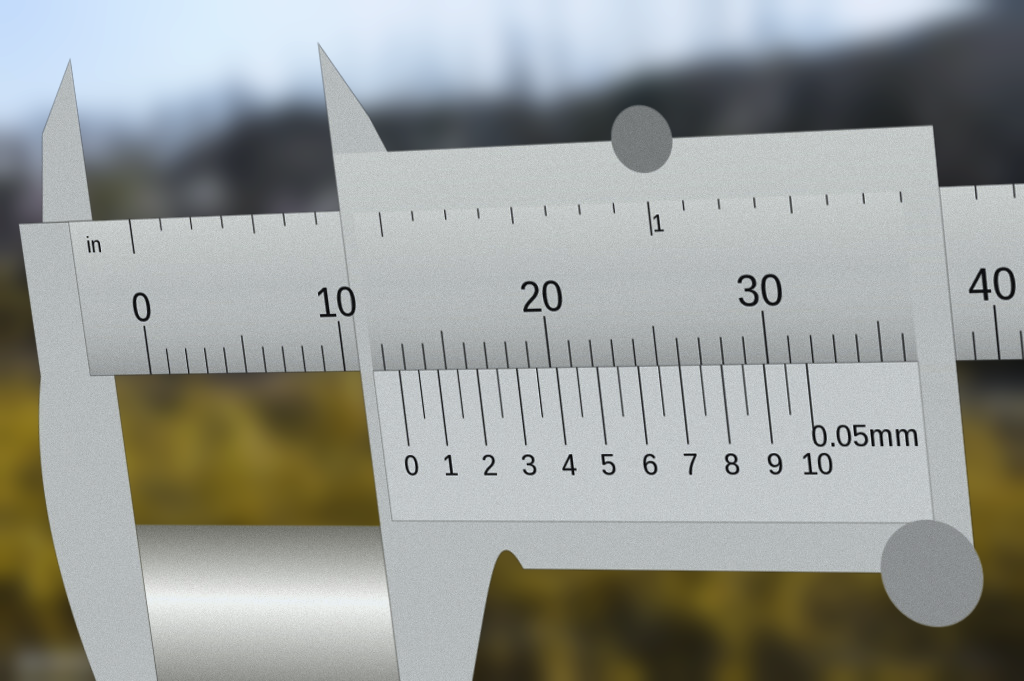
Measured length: 12.7 mm
